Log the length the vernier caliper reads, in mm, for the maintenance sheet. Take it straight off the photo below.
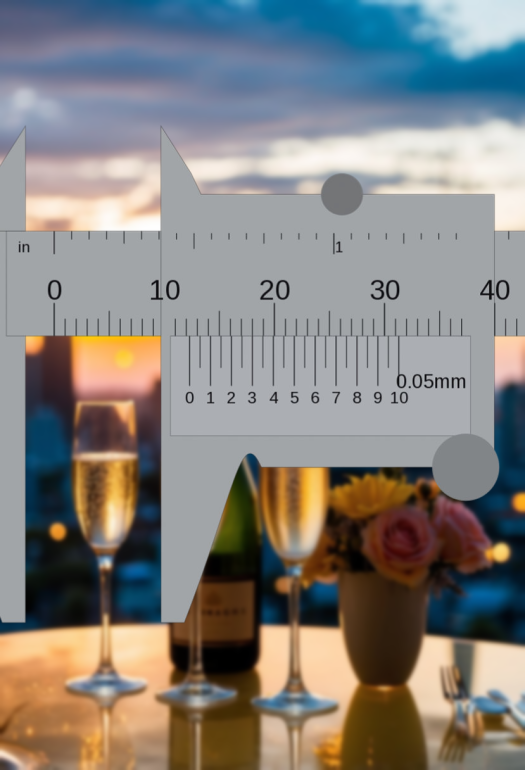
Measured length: 12.3 mm
